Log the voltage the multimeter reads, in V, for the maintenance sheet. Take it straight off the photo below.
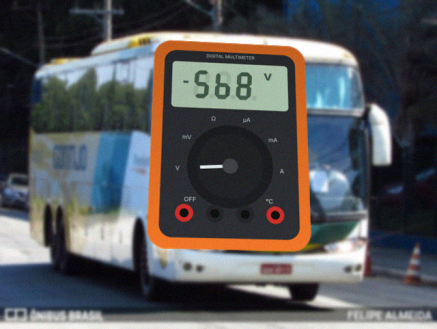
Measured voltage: -568 V
